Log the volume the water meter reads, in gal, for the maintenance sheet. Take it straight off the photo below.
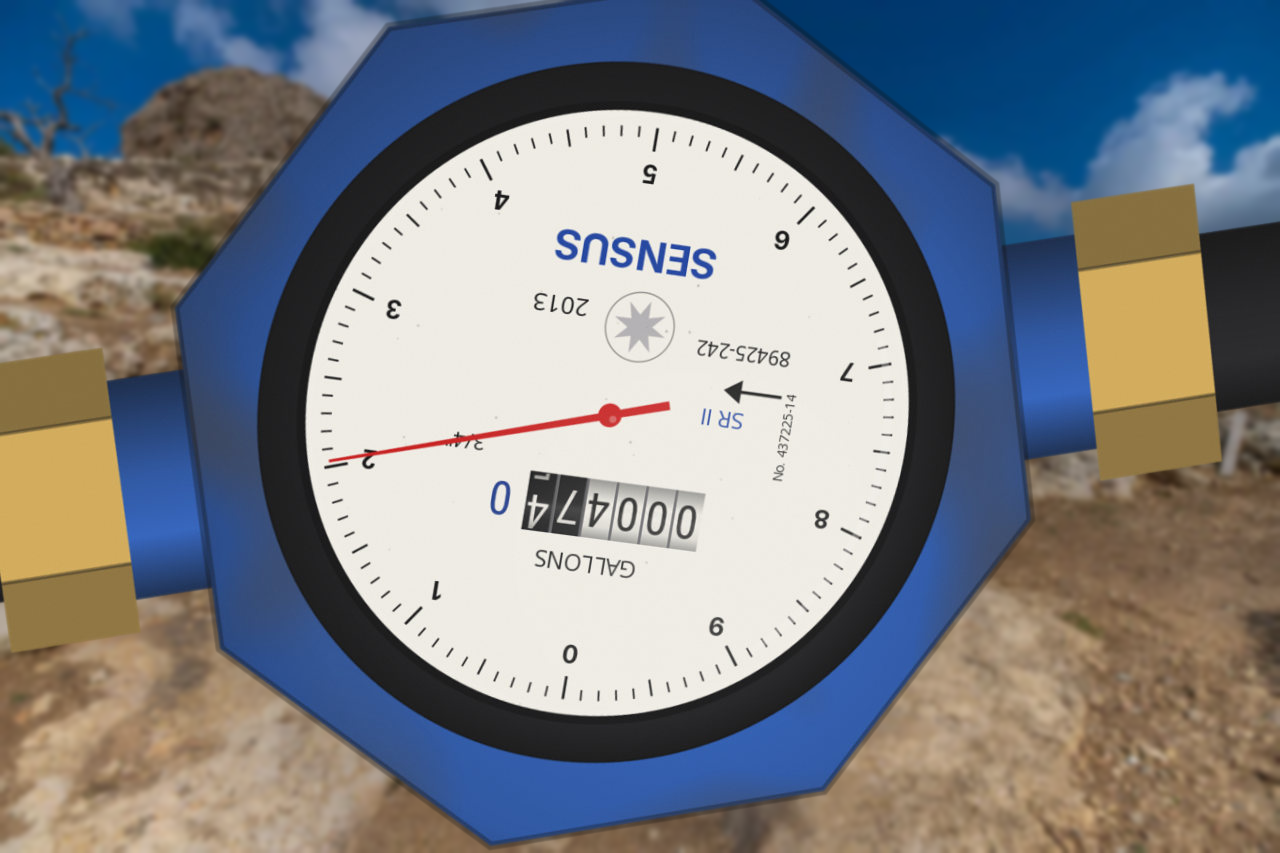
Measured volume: 4742.0 gal
